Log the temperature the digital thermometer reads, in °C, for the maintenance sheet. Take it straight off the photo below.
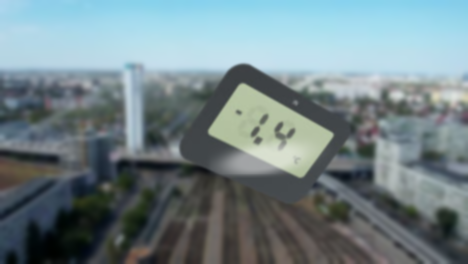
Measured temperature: -1.4 °C
